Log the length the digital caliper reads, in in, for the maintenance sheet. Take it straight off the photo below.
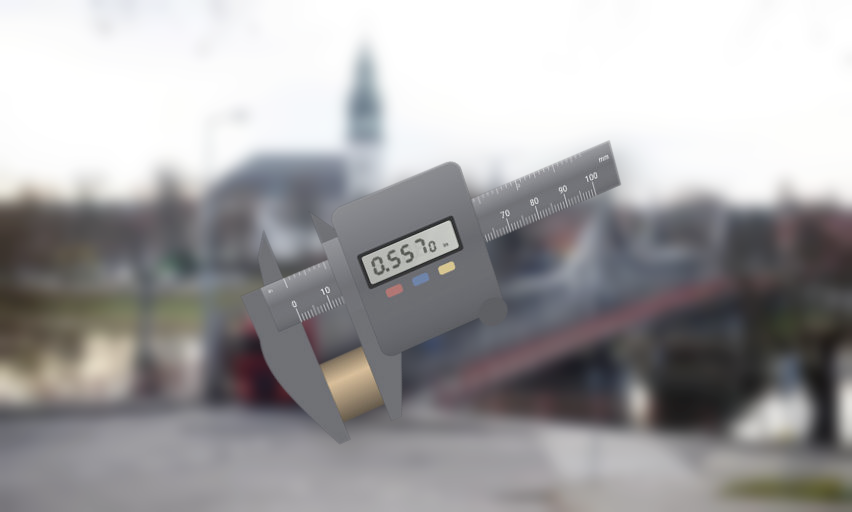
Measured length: 0.5570 in
